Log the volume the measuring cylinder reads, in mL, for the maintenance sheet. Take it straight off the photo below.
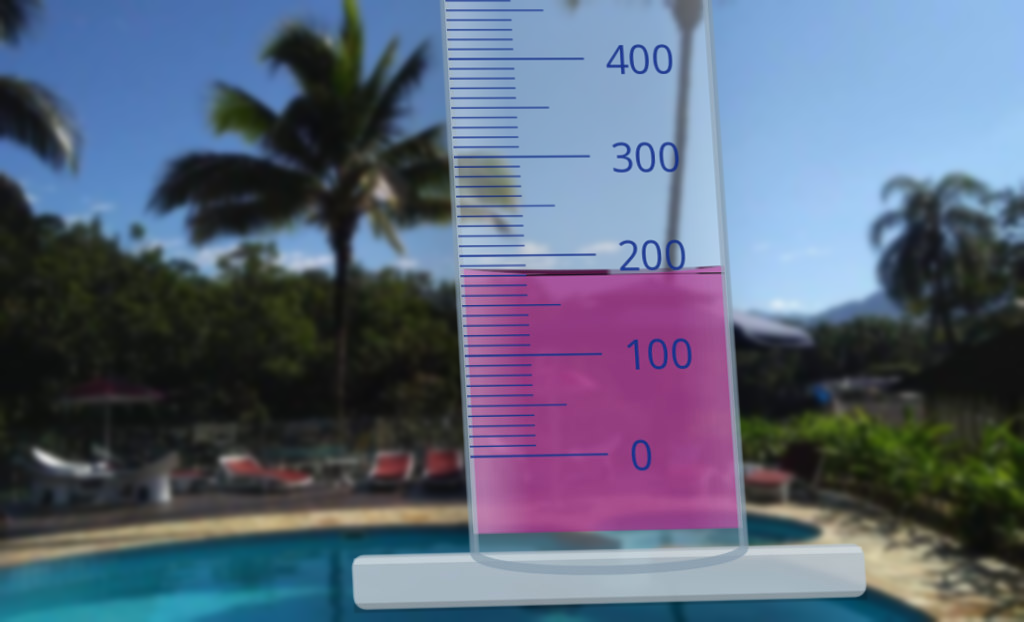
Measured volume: 180 mL
